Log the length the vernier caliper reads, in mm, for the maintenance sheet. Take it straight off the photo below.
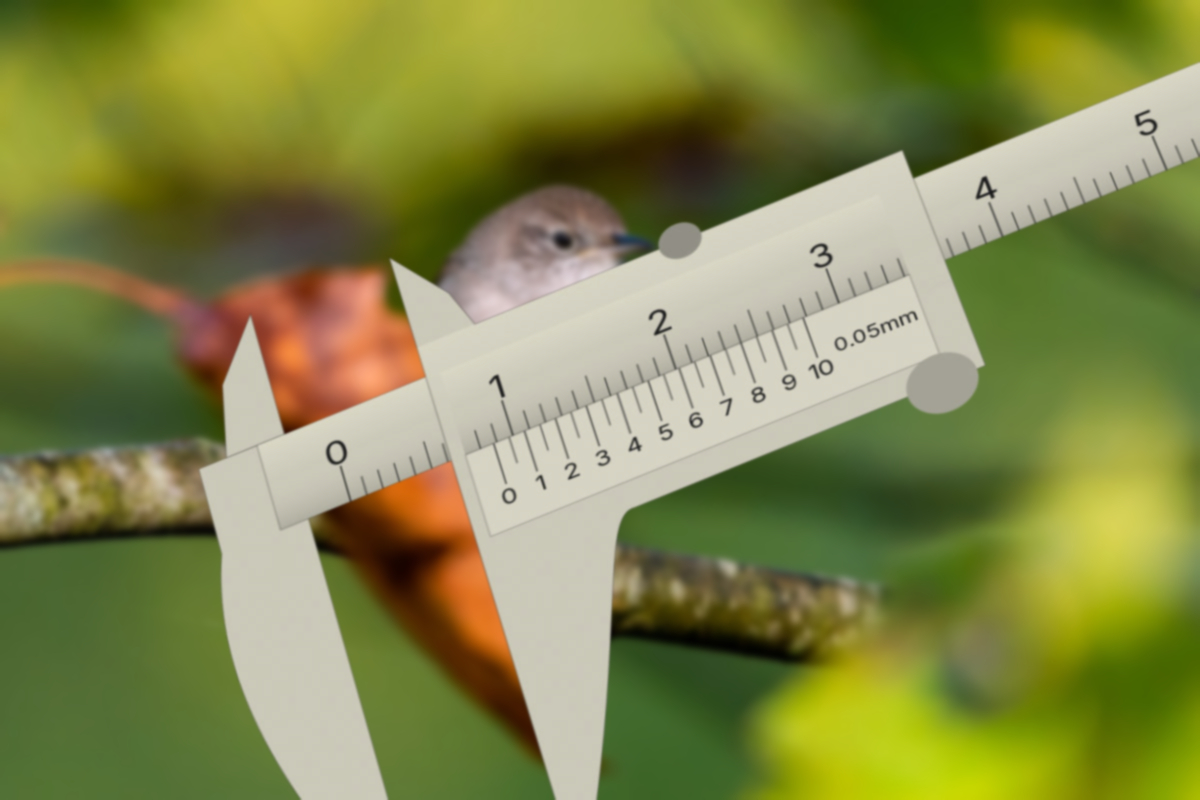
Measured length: 8.8 mm
